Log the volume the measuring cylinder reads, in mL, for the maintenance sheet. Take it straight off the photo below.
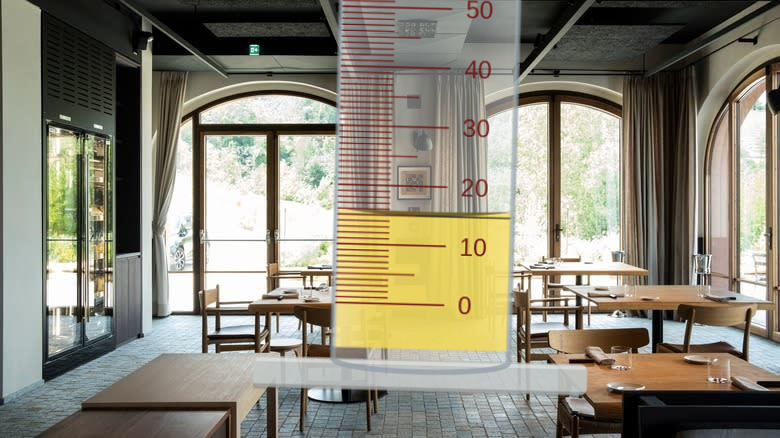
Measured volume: 15 mL
